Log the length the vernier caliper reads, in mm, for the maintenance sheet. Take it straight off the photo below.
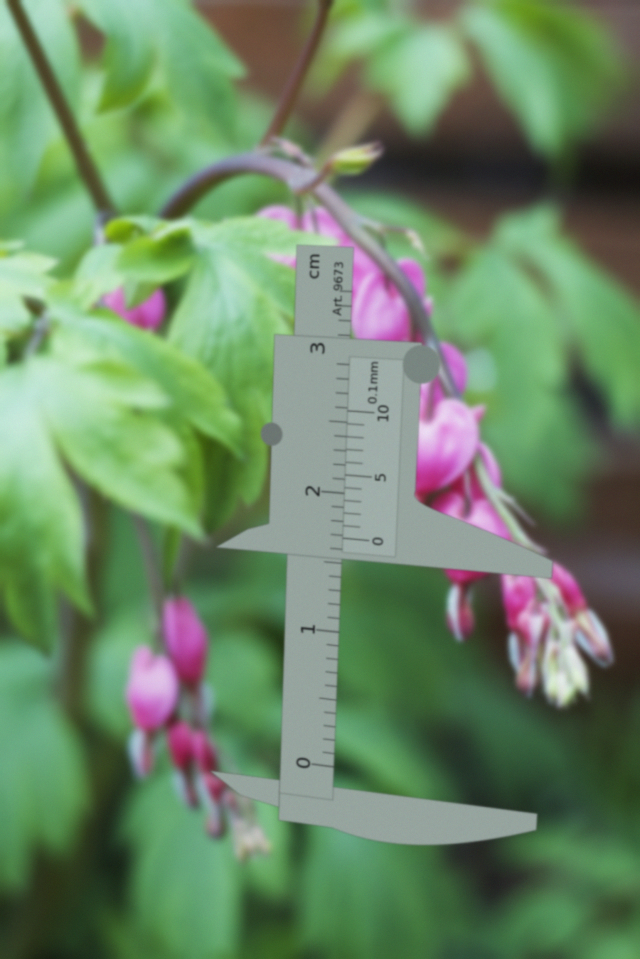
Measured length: 16.8 mm
